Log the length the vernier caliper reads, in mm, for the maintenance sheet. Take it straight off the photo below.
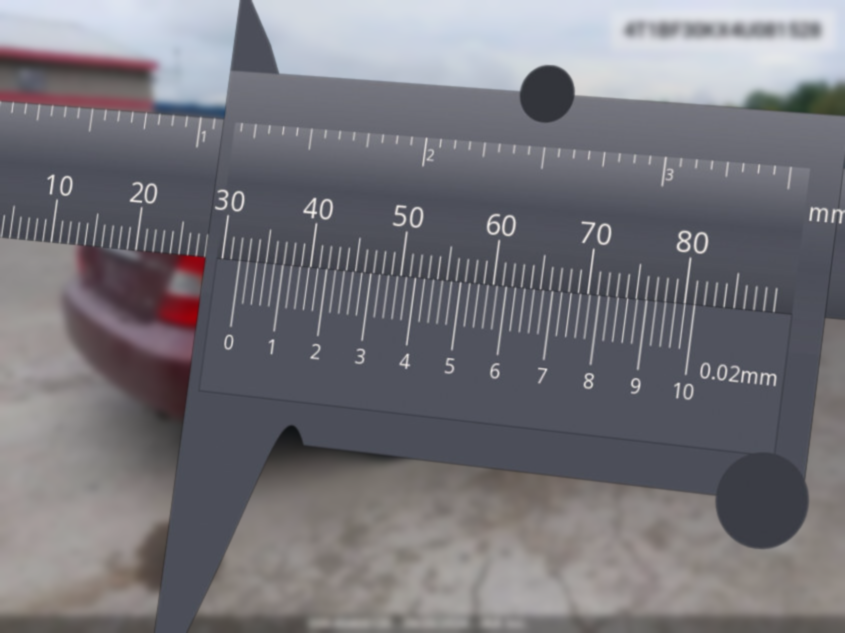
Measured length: 32.0 mm
